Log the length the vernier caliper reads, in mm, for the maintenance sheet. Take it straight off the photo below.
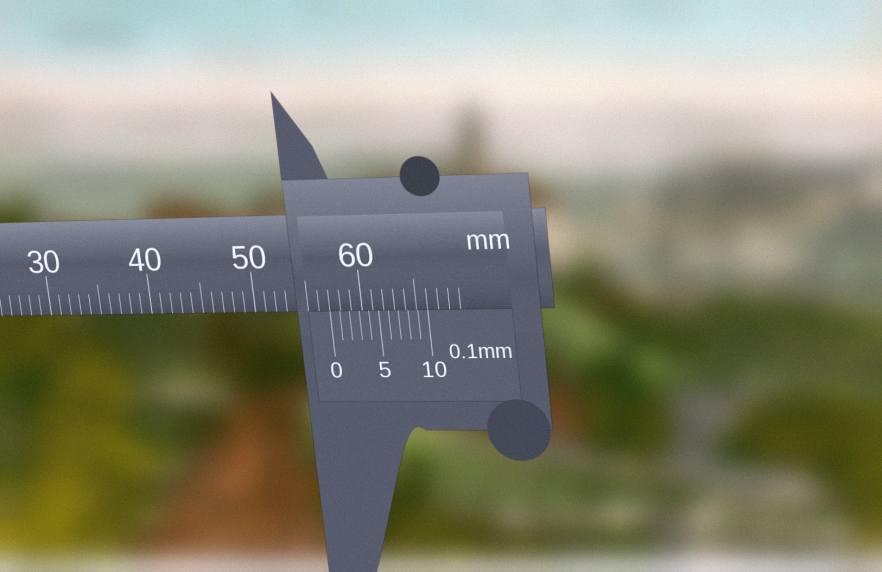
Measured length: 57.0 mm
